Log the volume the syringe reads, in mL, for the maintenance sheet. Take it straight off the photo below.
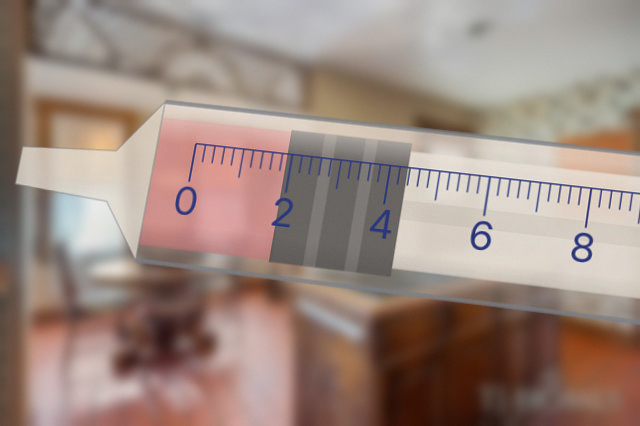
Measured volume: 1.9 mL
